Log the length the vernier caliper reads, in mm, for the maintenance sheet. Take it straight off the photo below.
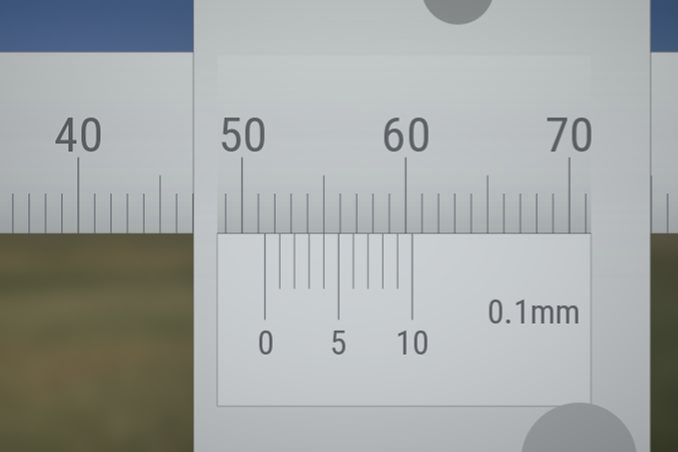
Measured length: 51.4 mm
